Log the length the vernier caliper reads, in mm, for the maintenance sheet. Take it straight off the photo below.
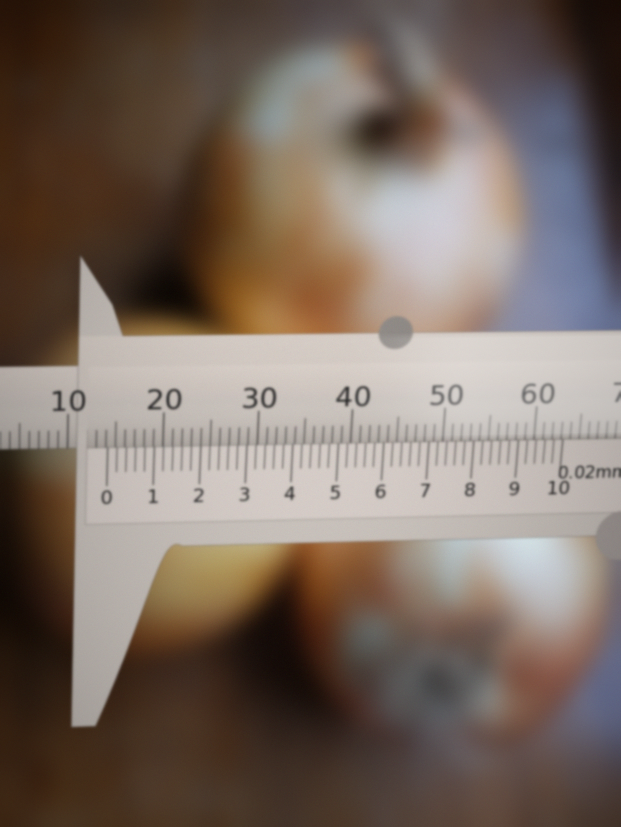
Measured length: 14.2 mm
